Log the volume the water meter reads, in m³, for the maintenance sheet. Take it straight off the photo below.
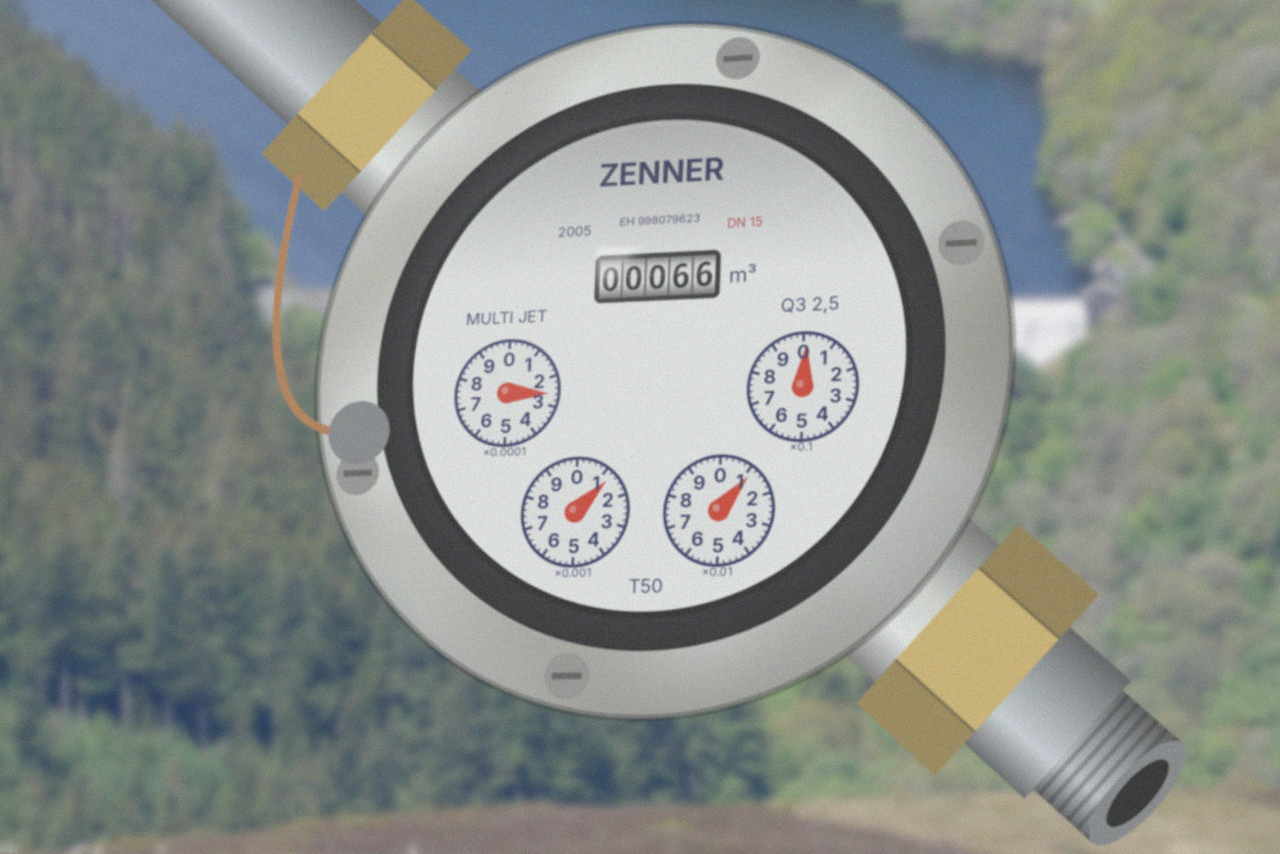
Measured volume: 66.0112 m³
